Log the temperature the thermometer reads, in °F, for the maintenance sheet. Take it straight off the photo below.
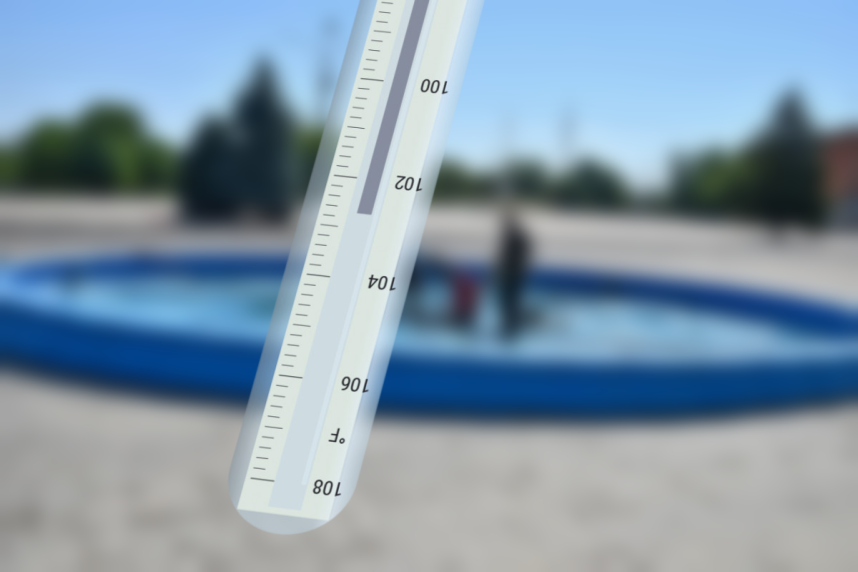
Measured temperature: 102.7 °F
